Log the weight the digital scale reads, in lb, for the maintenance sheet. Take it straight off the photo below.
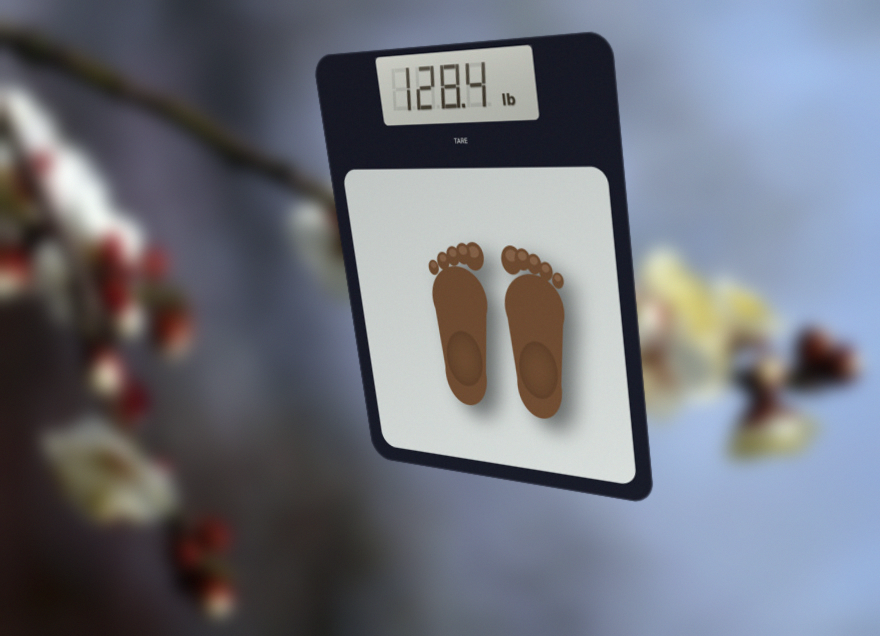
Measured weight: 128.4 lb
